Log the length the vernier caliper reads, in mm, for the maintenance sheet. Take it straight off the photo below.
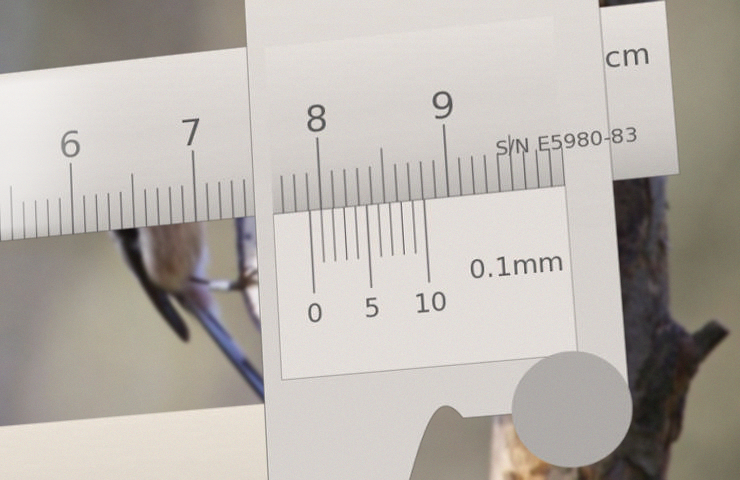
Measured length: 79.1 mm
